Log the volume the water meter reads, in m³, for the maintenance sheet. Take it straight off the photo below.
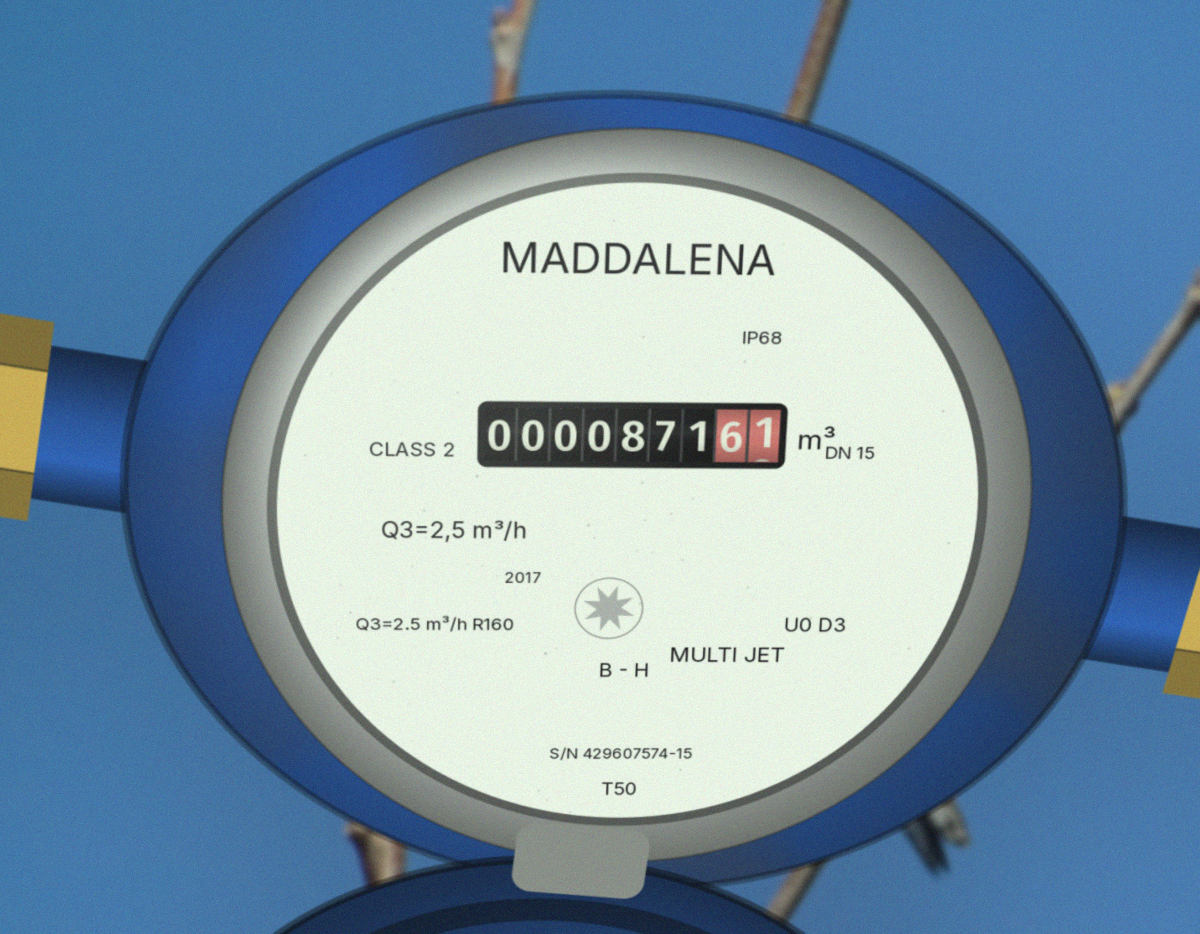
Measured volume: 871.61 m³
